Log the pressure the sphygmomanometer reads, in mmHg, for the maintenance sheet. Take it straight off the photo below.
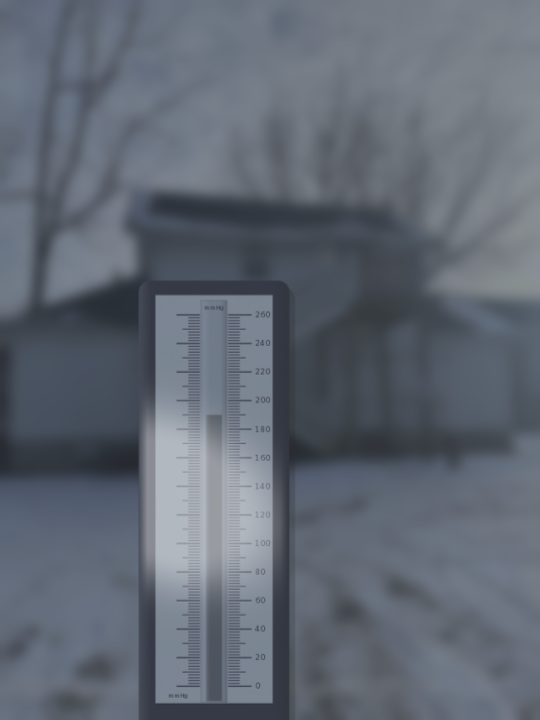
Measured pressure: 190 mmHg
